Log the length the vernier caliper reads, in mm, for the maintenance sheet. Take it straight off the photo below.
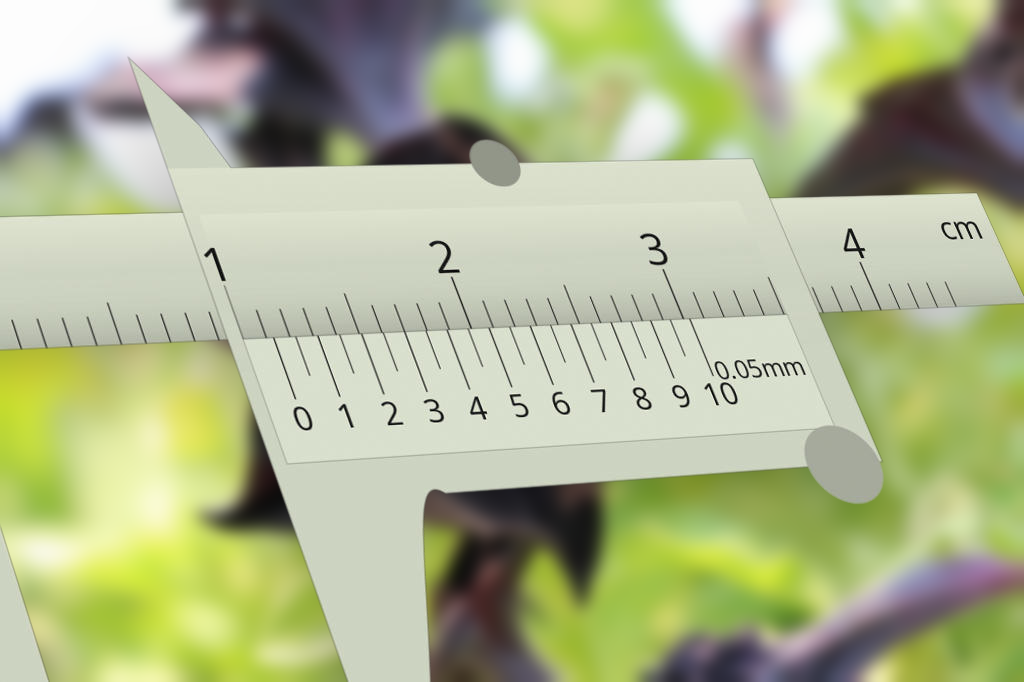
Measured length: 11.3 mm
